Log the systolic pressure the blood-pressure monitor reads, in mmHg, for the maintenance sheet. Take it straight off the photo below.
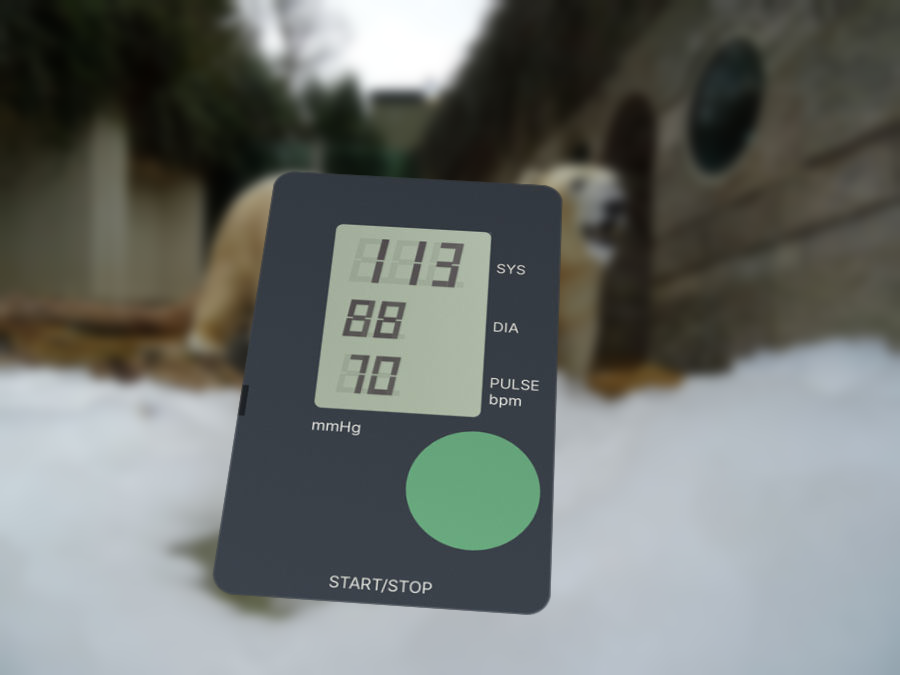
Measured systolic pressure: 113 mmHg
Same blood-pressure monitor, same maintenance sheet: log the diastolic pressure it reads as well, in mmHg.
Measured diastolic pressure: 88 mmHg
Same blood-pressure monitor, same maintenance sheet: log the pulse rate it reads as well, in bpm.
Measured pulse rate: 70 bpm
